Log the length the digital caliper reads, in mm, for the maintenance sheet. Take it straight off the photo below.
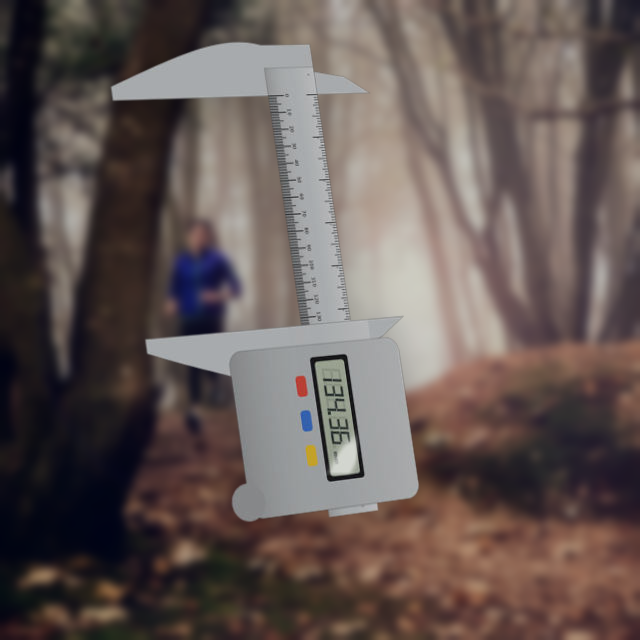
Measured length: 134.36 mm
